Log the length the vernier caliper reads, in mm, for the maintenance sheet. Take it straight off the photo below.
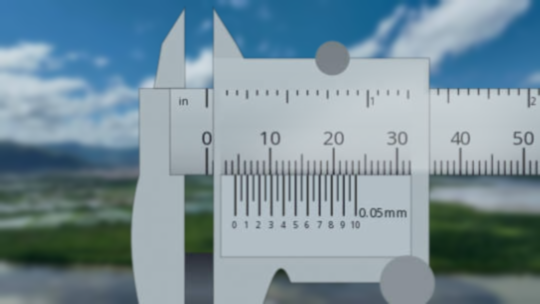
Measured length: 4.5 mm
